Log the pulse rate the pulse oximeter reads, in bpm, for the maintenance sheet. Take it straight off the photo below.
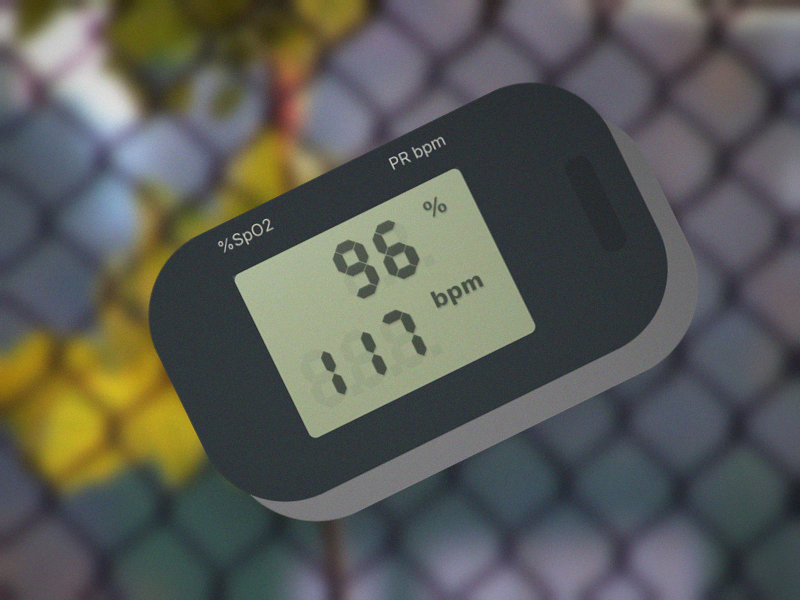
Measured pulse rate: 117 bpm
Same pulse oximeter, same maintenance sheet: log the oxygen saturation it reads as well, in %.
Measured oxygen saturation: 96 %
